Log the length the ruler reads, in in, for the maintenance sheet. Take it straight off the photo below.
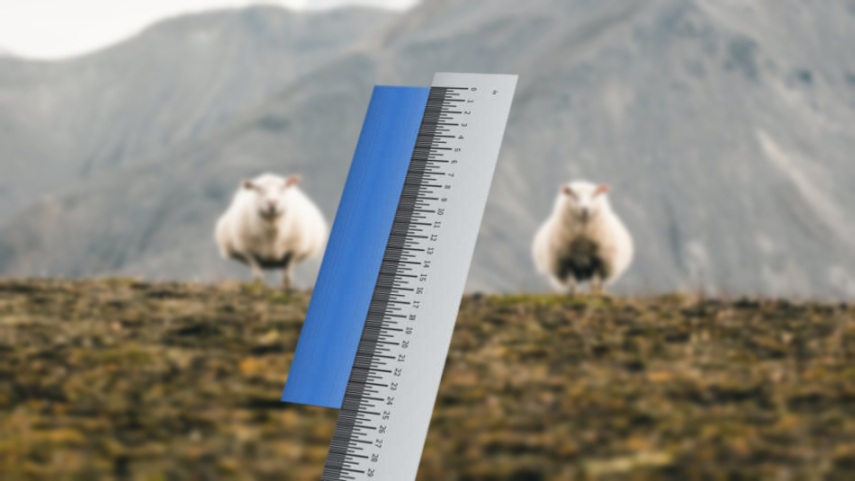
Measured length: 25 in
